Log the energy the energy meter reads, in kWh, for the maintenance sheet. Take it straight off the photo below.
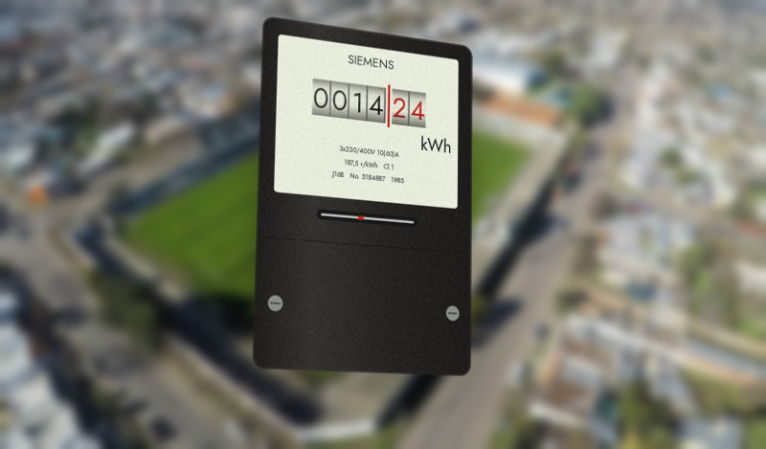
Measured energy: 14.24 kWh
